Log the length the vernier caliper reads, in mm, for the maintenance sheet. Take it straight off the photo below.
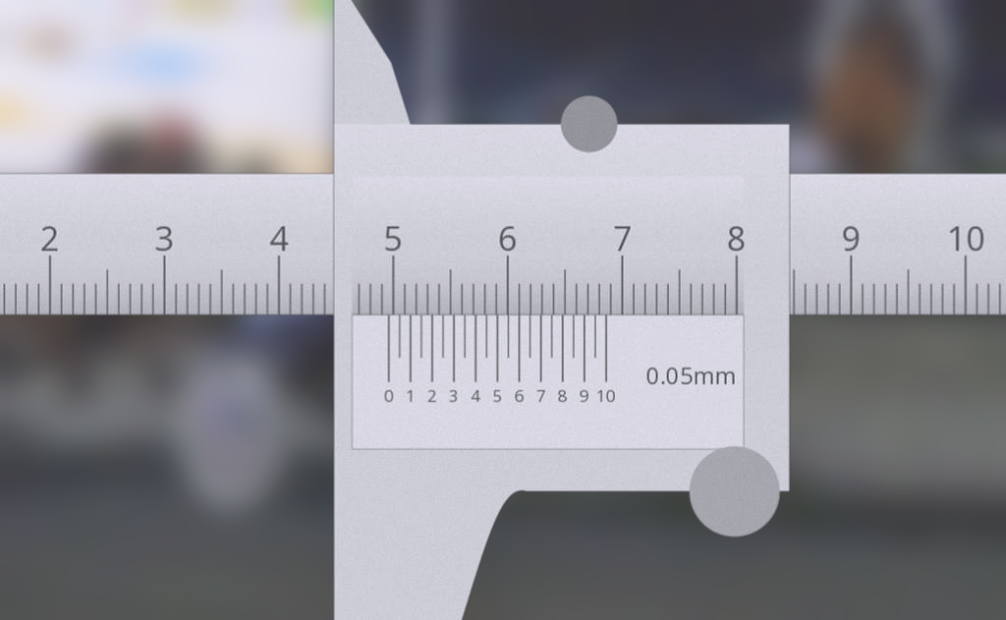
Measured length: 49.6 mm
